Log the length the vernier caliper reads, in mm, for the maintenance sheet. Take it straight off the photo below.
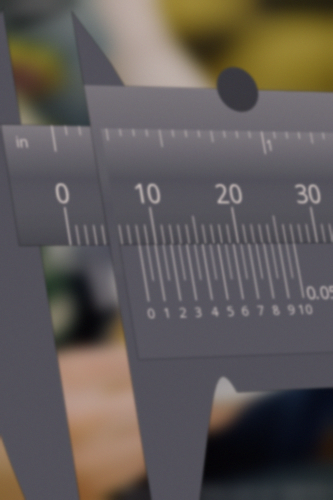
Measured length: 8.0 mm
